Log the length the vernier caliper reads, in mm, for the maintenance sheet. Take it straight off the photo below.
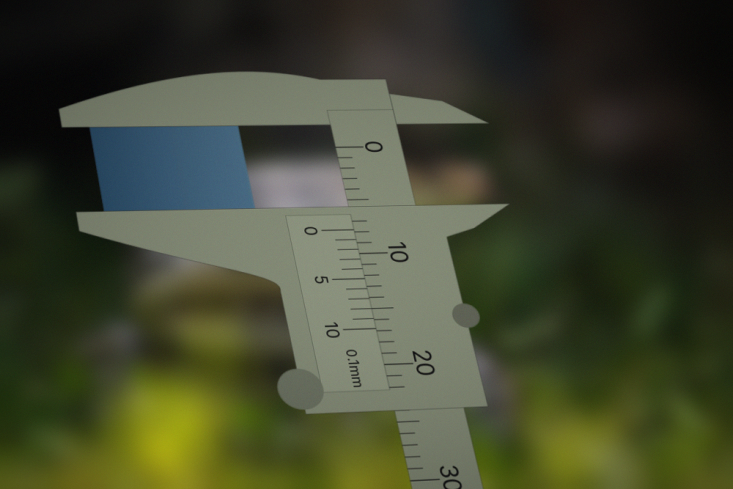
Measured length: 7.8 mm
